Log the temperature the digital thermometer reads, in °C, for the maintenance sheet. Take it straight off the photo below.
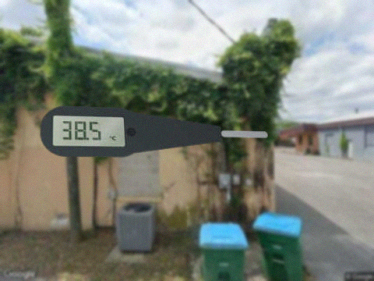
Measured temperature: 38.5 °C
